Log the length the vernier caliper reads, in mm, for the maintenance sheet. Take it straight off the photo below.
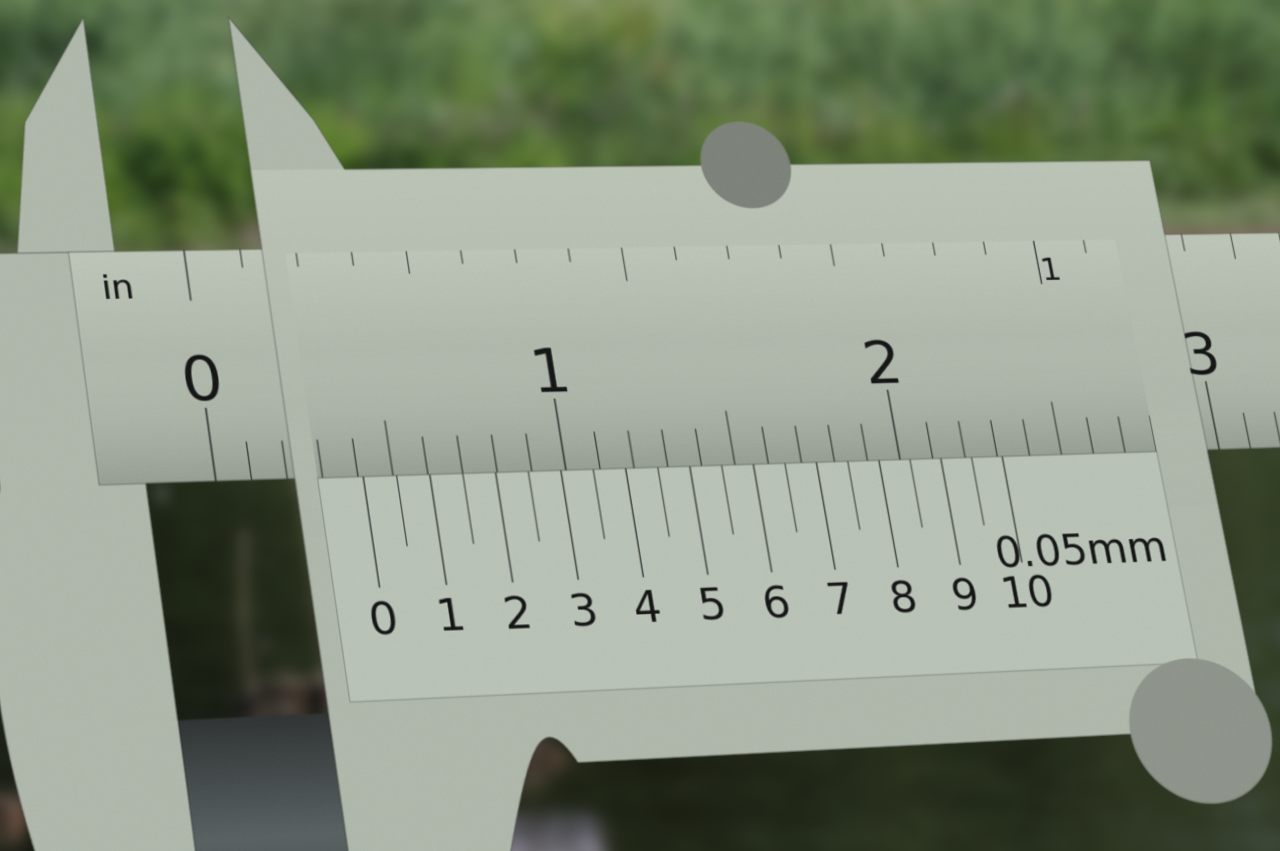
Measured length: 4.15 mm
